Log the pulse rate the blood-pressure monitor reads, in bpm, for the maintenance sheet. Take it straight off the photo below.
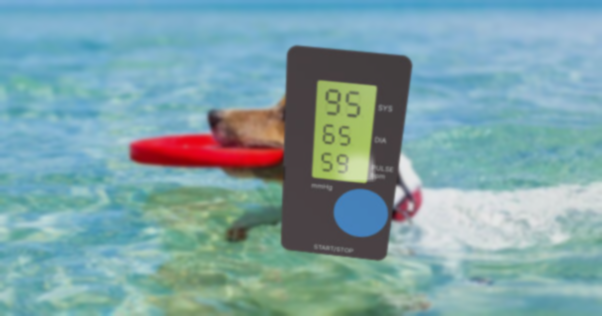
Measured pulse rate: 59 bpm
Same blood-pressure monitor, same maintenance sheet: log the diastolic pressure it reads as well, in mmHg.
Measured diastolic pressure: 65 mmHg
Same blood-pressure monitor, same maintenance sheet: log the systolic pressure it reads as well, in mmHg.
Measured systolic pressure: 95 mmHg
